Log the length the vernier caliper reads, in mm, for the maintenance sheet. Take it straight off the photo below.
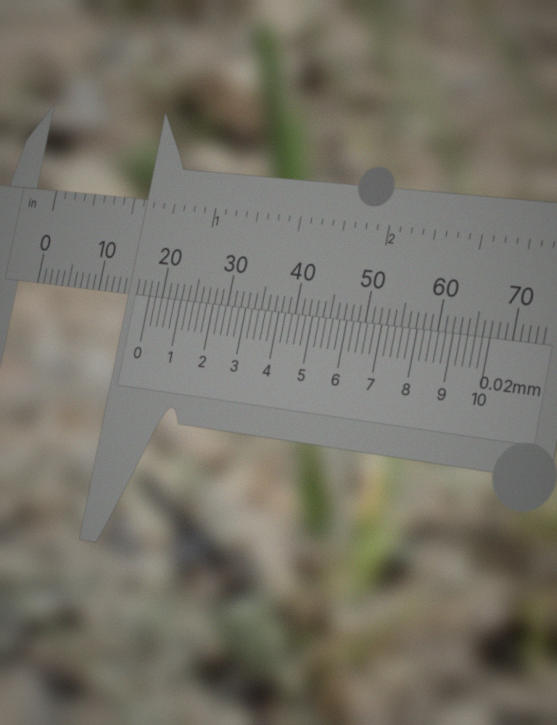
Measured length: 18.0 mm
